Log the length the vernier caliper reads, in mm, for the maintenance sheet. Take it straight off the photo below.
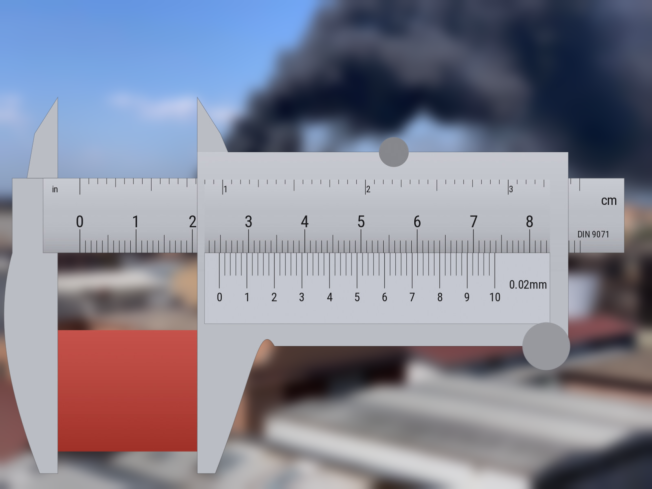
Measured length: 24.8 mm
